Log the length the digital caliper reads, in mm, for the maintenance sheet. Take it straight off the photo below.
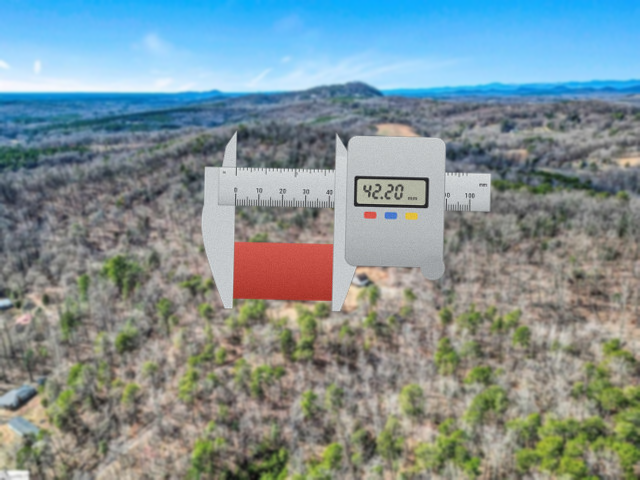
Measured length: 42.20 mm
